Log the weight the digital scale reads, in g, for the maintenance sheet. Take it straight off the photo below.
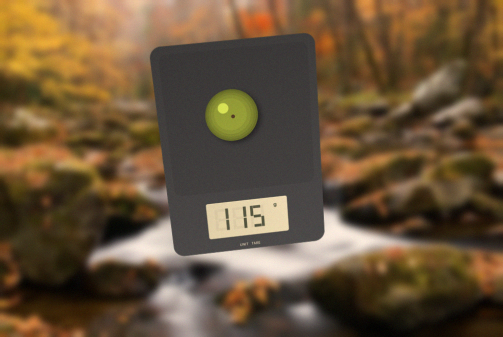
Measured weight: 115 g
